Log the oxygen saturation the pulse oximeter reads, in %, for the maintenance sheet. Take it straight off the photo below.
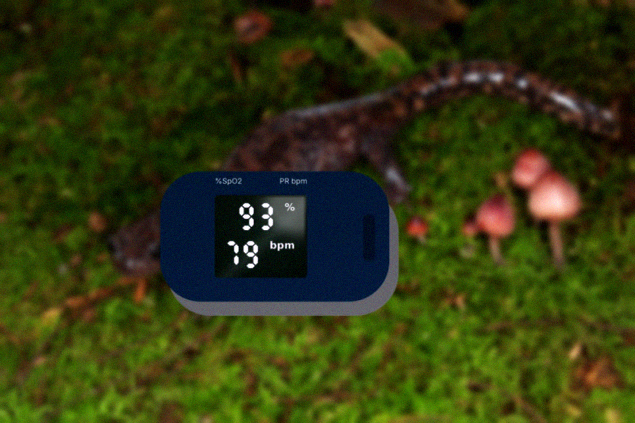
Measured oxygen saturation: 93 %
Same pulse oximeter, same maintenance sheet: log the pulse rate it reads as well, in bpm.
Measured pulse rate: 79 bpm
